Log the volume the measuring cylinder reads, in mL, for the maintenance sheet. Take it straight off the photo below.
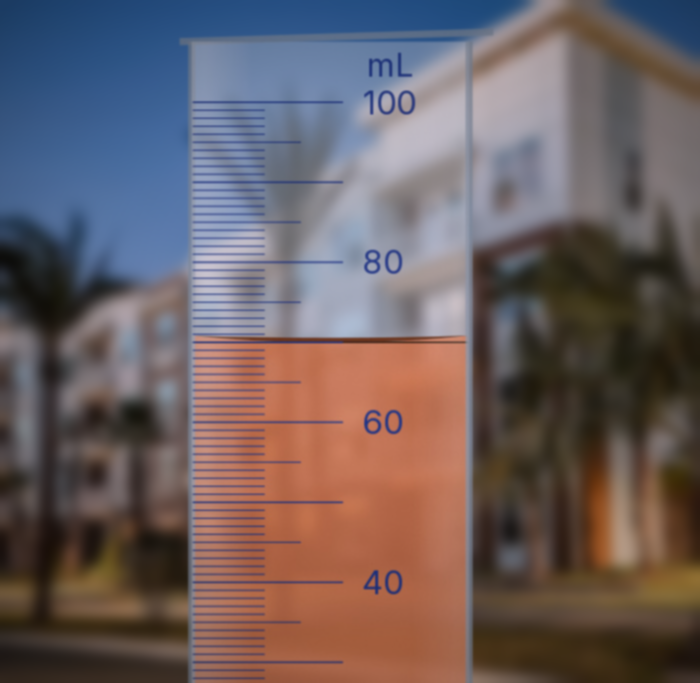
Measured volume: 70 mL
